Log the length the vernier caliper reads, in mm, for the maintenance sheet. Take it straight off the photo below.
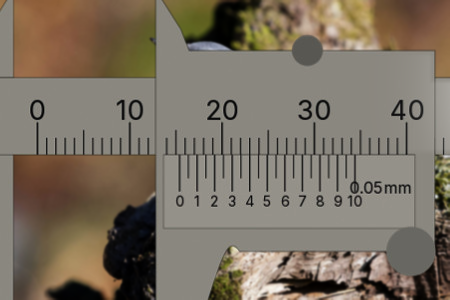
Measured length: 15.4 mm
